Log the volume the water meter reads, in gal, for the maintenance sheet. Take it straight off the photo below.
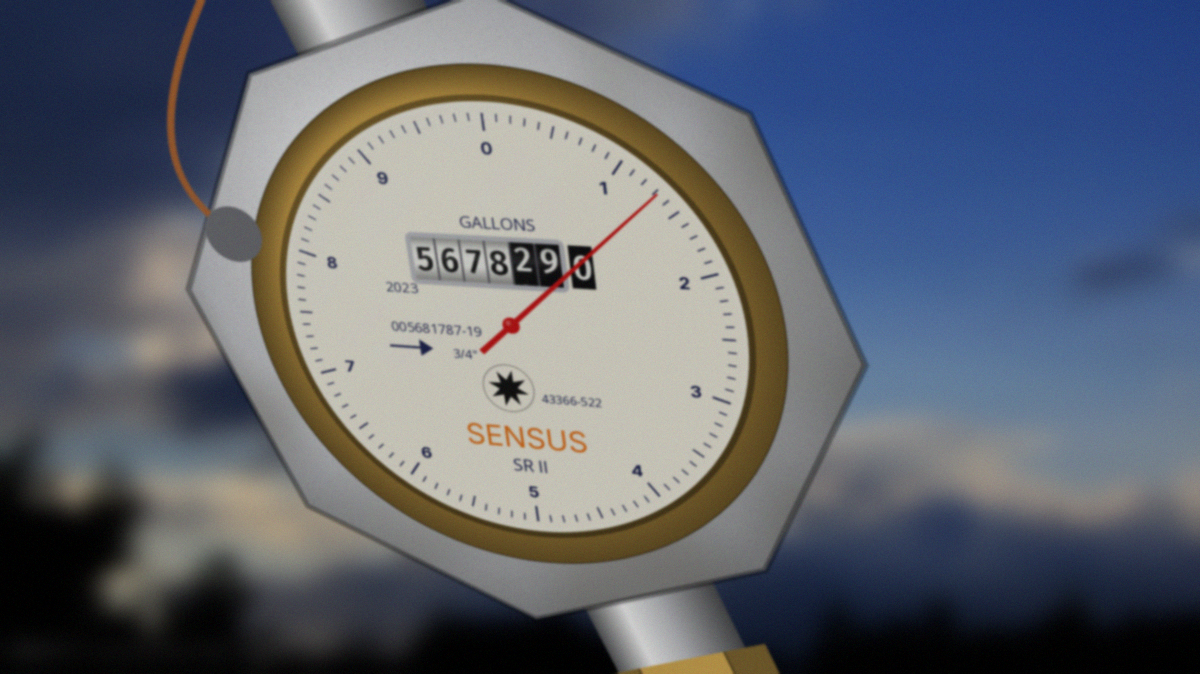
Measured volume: 5678291.3 gal
